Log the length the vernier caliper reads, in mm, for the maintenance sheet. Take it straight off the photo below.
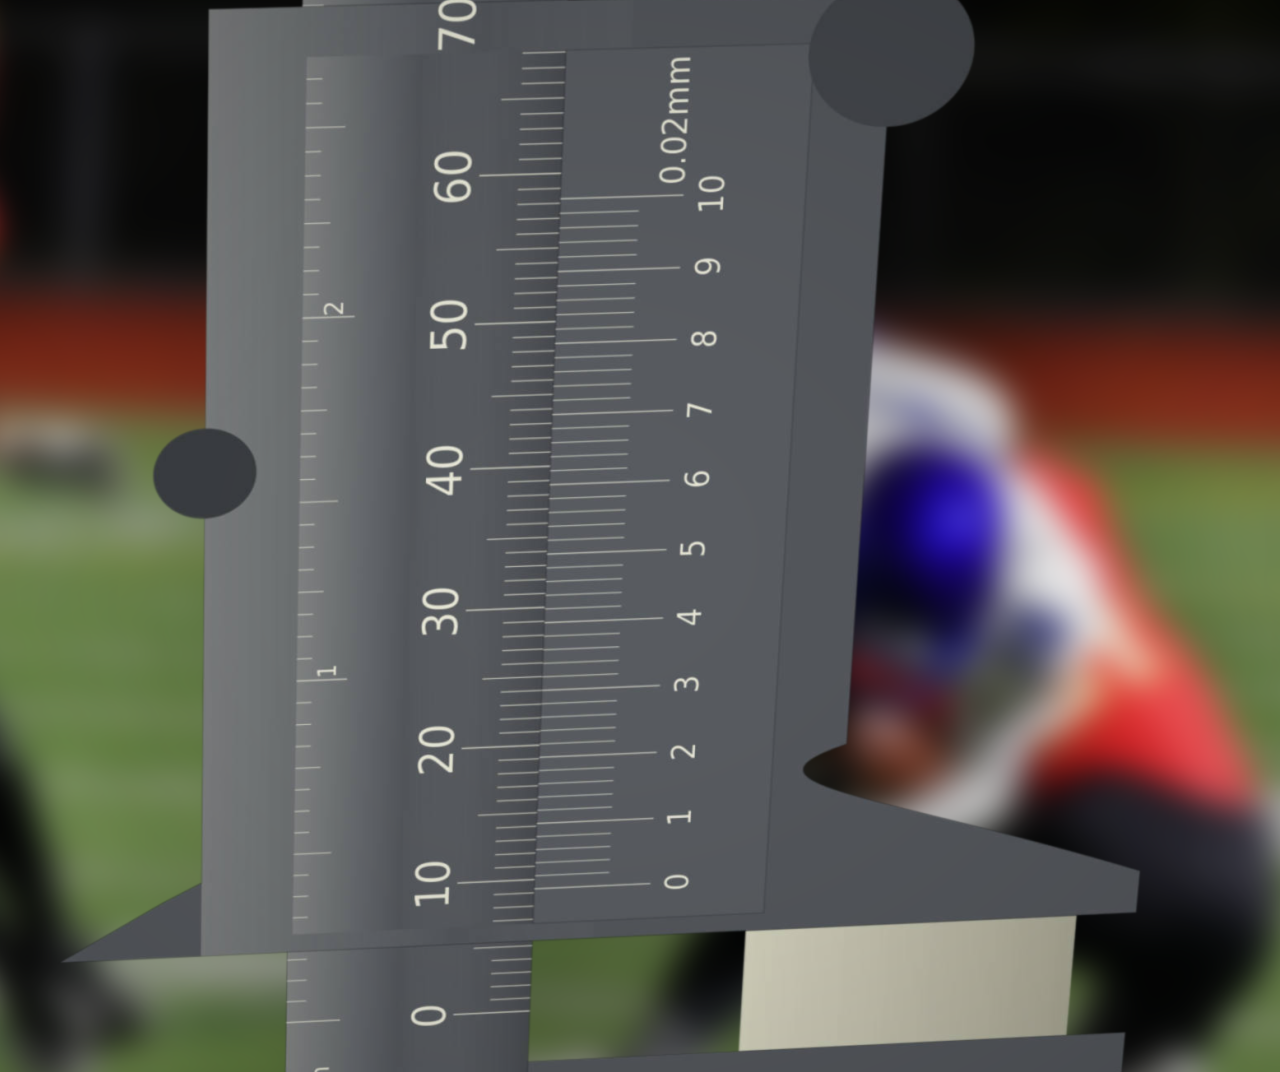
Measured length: 9.3 mm
